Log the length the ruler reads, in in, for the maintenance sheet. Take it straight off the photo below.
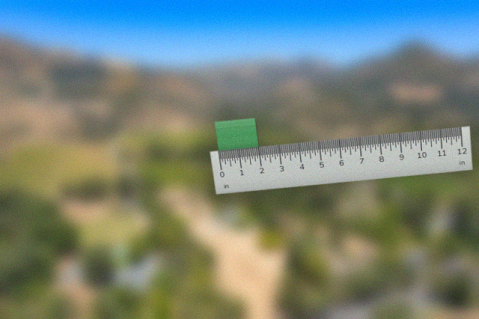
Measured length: 2 in
